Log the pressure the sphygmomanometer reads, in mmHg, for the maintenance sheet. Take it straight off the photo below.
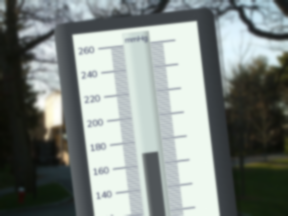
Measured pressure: 170 mmHg
